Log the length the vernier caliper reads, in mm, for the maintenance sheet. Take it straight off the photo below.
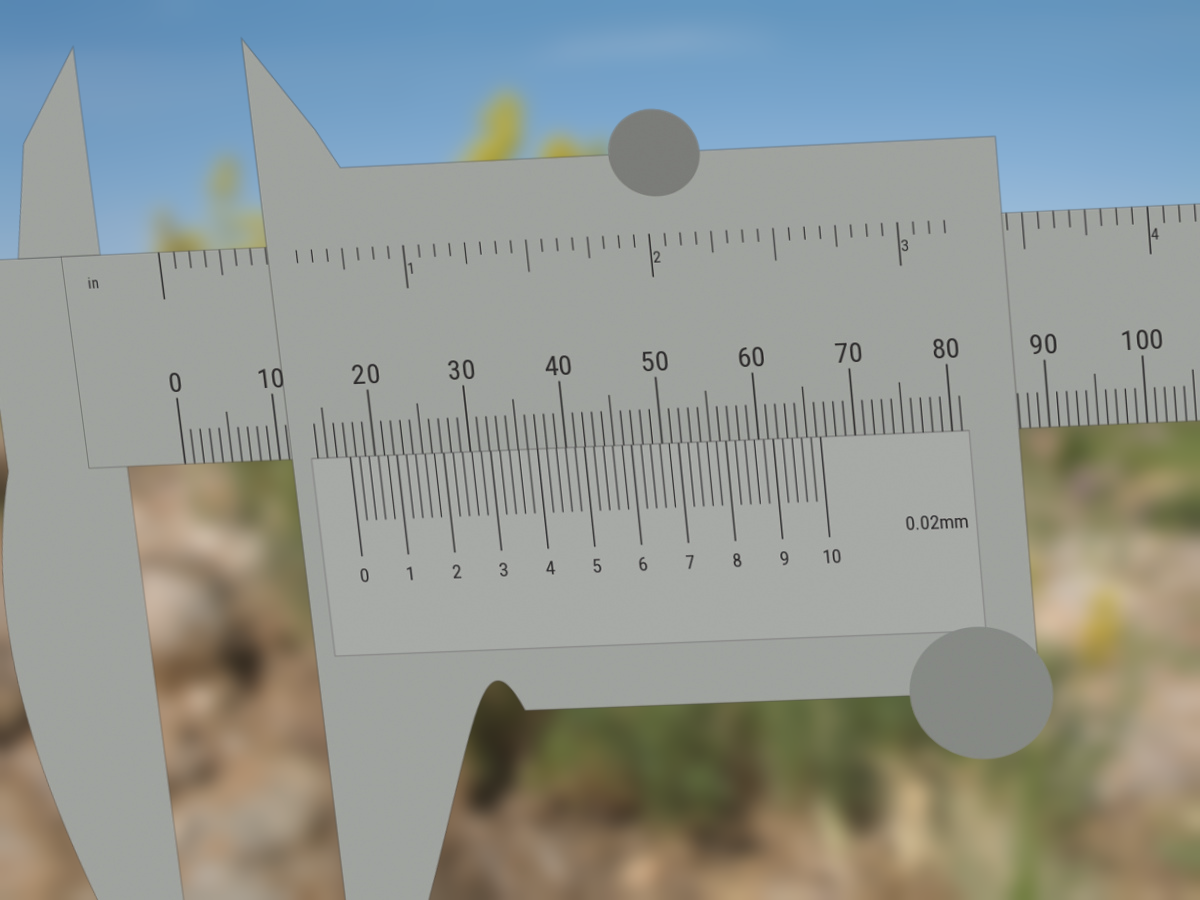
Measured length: 17.4 mm
